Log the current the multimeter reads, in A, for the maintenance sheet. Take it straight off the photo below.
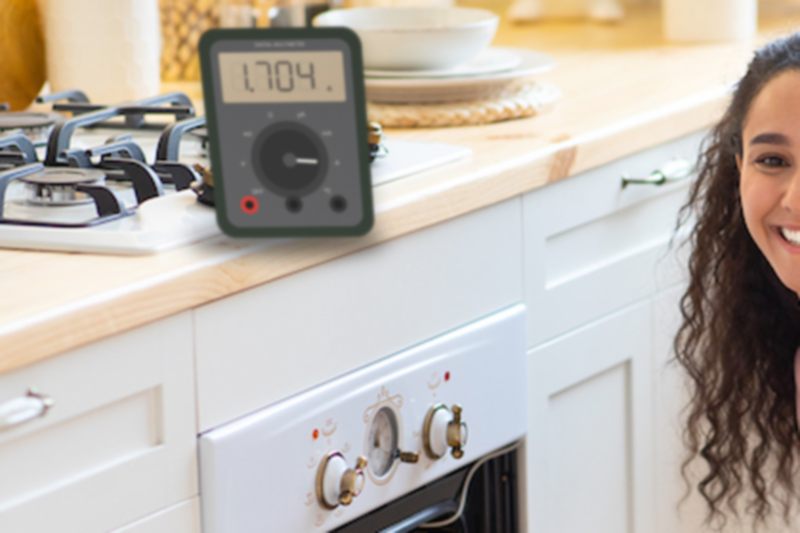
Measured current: 1.704 A
